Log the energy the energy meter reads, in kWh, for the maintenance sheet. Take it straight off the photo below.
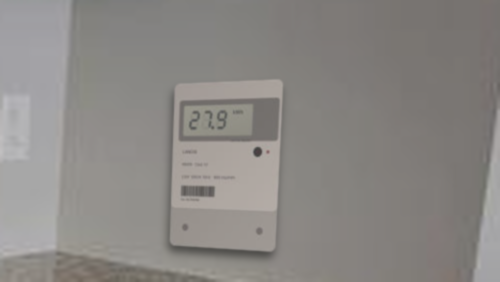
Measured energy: 27.9 kWh
